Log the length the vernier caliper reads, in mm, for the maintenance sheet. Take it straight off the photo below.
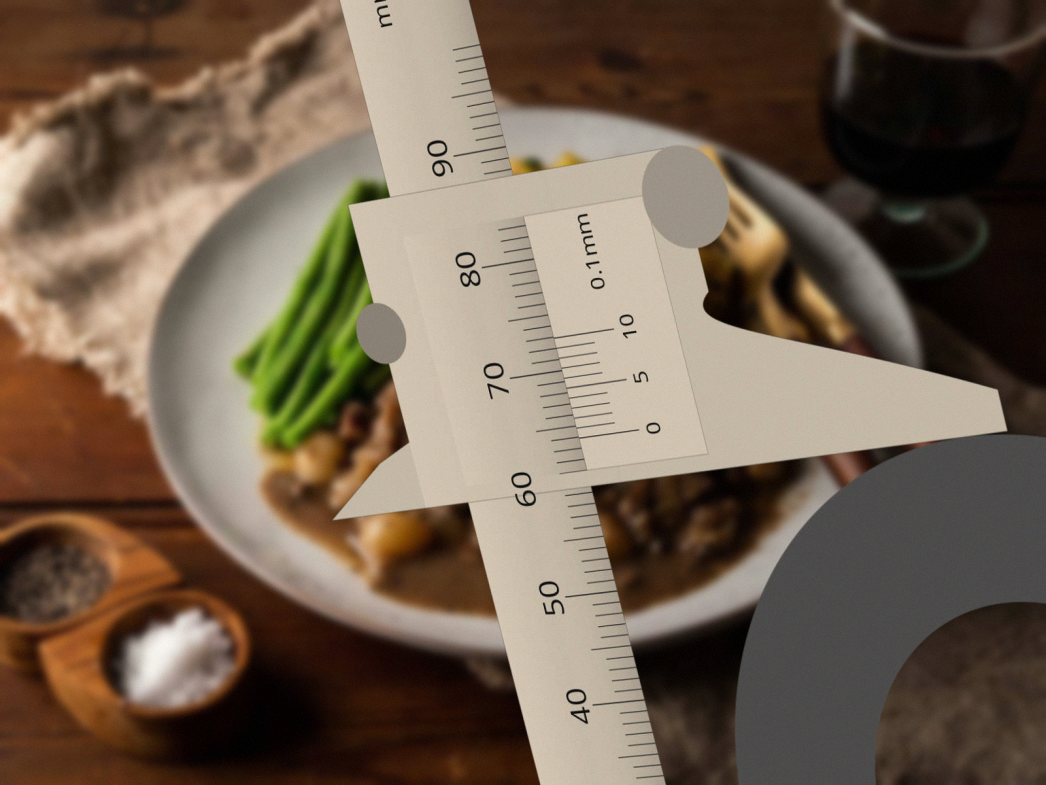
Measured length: 63.9 mm
